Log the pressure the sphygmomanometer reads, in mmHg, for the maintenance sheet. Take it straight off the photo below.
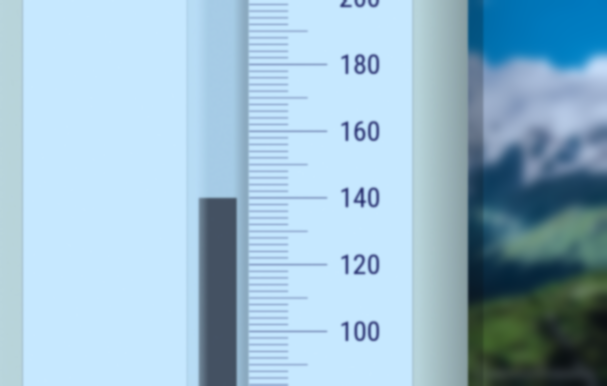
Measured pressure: 140 mmHg
